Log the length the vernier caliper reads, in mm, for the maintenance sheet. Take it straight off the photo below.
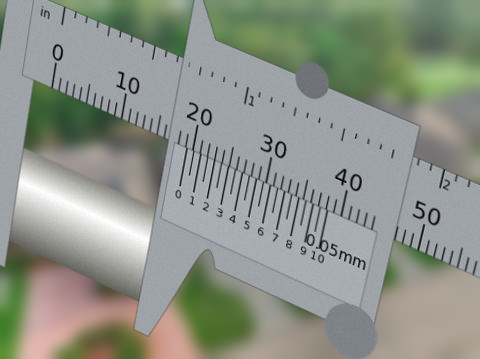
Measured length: 19.2 mm
